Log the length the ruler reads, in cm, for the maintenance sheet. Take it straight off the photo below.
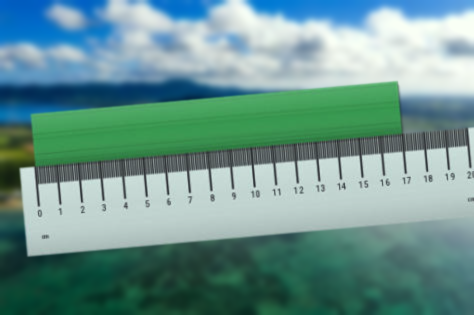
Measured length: 17 cm
